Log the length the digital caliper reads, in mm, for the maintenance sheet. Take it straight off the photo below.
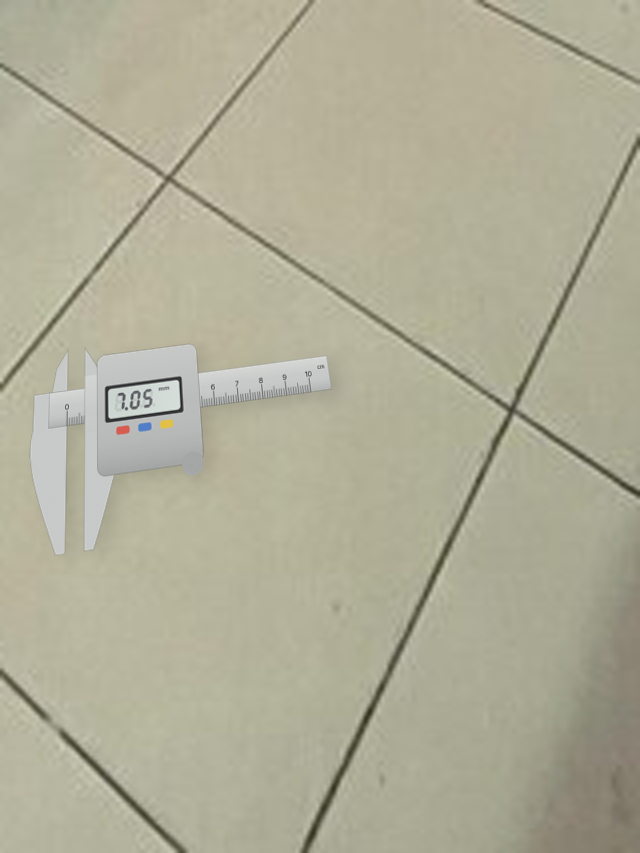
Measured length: 7.05 mm
